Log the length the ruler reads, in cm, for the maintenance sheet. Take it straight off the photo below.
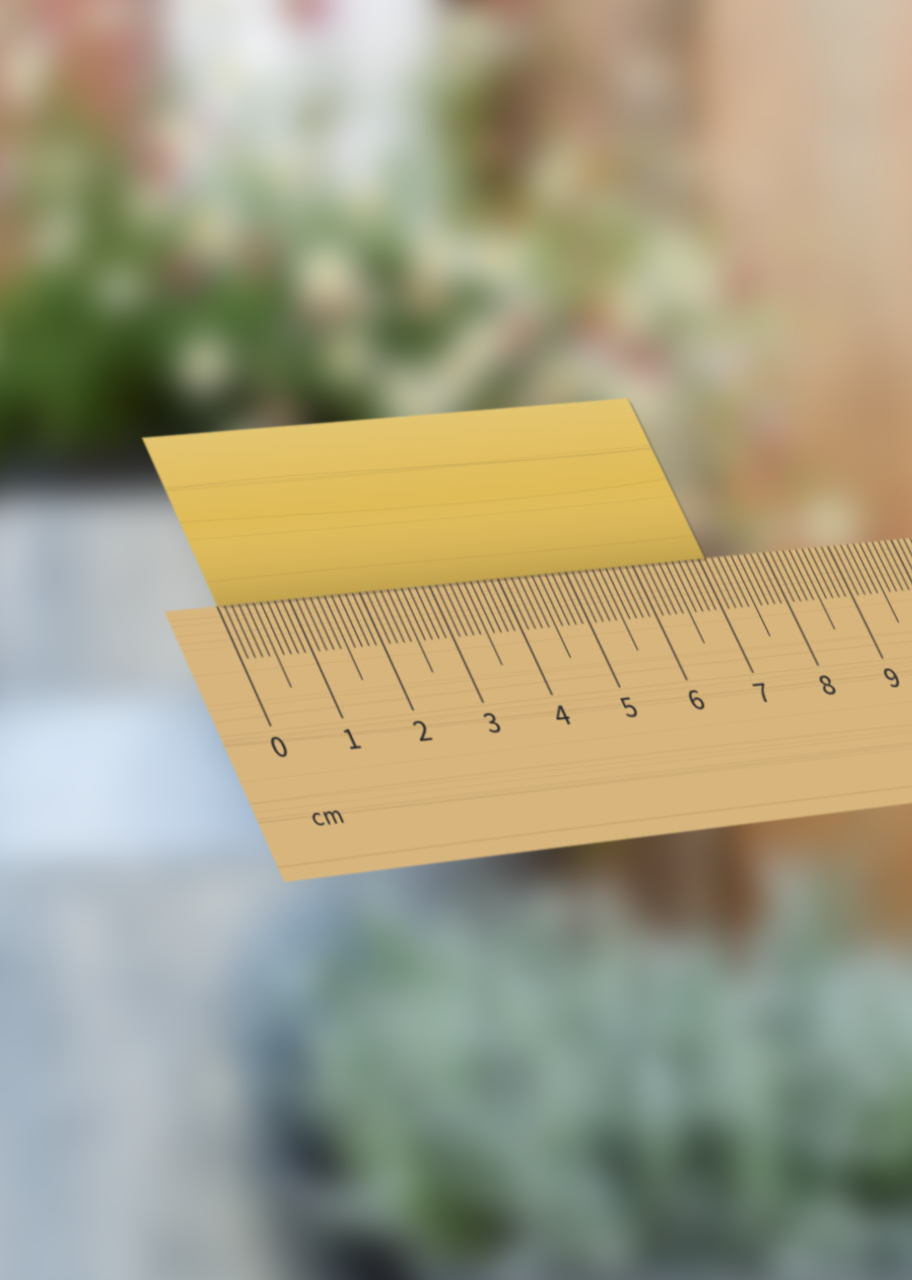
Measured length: 7.1 cm
